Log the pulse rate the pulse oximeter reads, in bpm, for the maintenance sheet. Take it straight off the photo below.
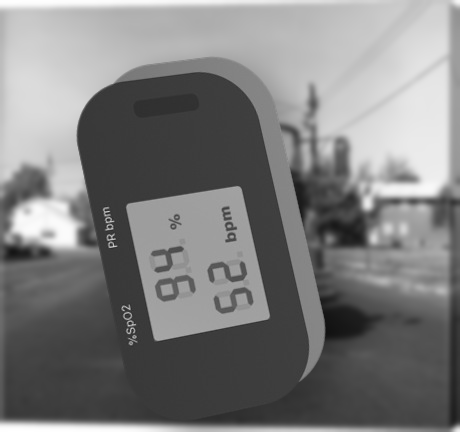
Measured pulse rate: 52 bpm
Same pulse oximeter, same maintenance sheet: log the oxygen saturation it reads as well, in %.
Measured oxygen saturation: 94 %
